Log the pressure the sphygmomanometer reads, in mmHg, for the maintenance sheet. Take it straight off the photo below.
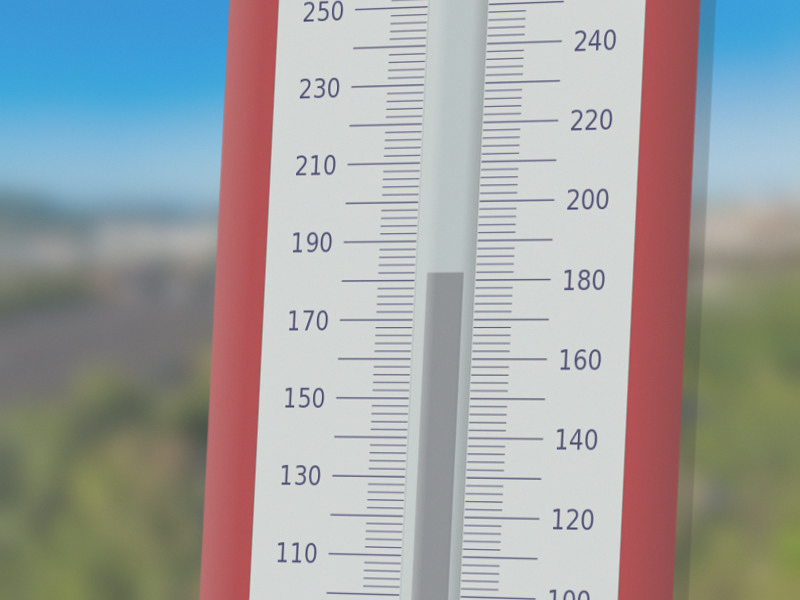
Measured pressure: 182 mmHg
